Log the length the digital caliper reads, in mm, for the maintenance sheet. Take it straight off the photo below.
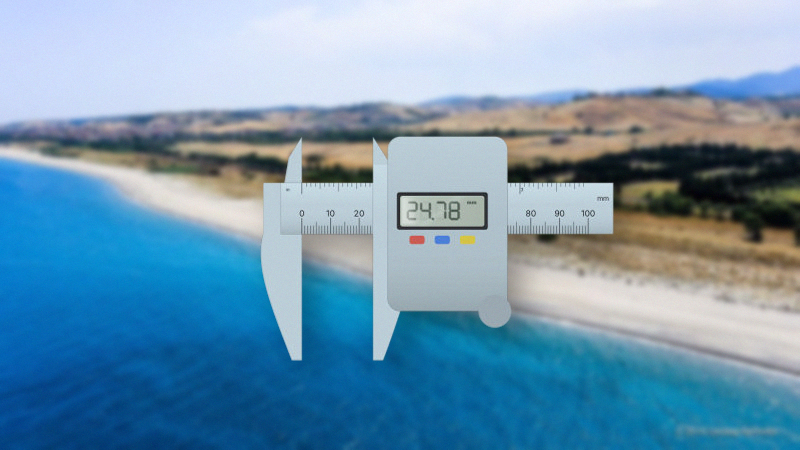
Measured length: 24.78 mm
